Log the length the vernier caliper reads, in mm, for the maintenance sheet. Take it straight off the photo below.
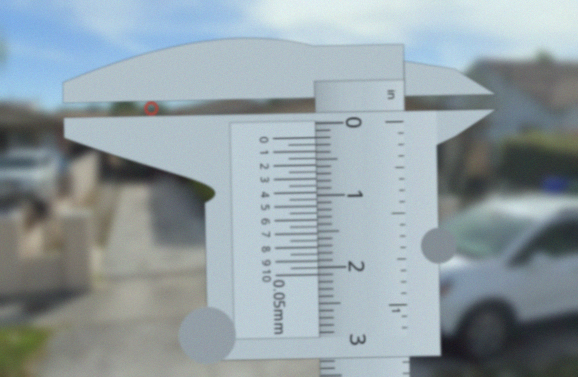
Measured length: 2.0 mm
